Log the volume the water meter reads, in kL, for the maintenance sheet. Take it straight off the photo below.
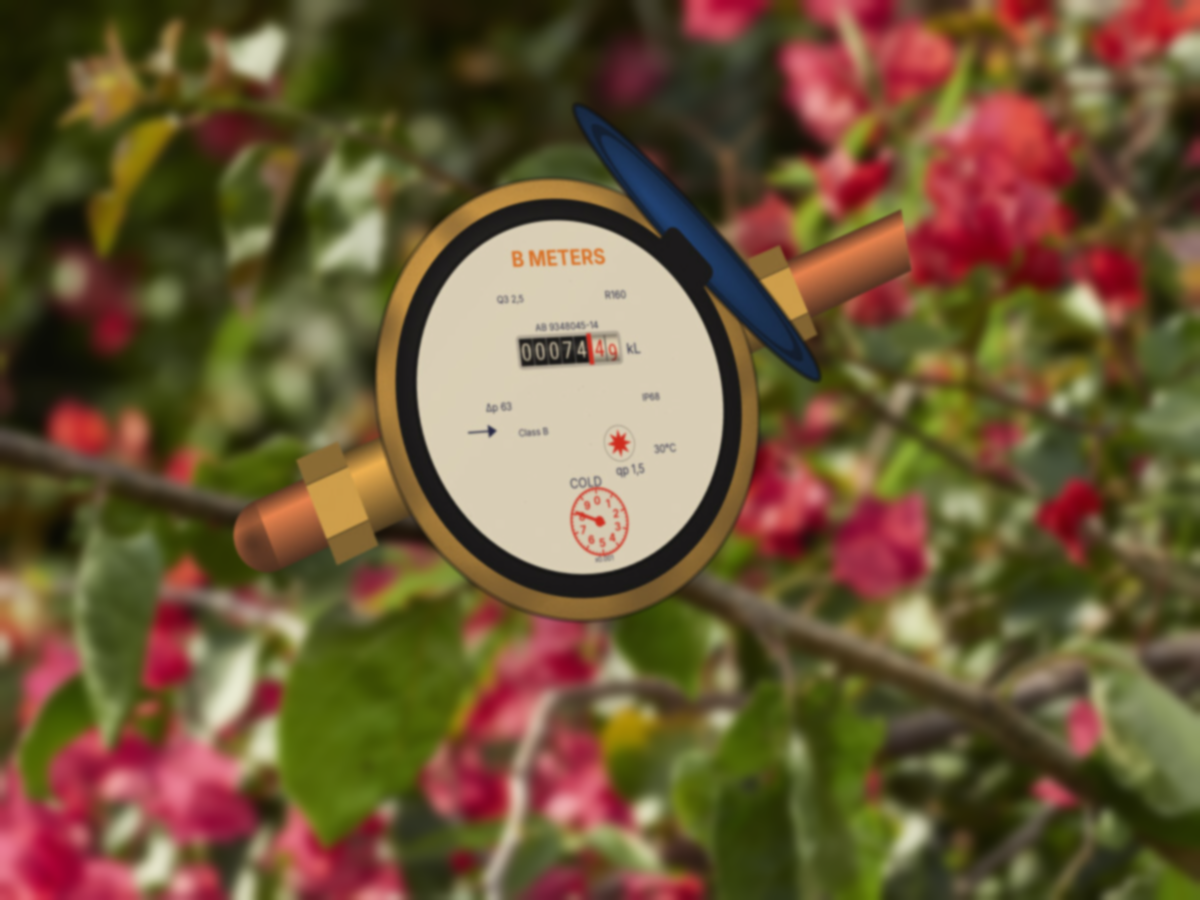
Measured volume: 74.488 kL
